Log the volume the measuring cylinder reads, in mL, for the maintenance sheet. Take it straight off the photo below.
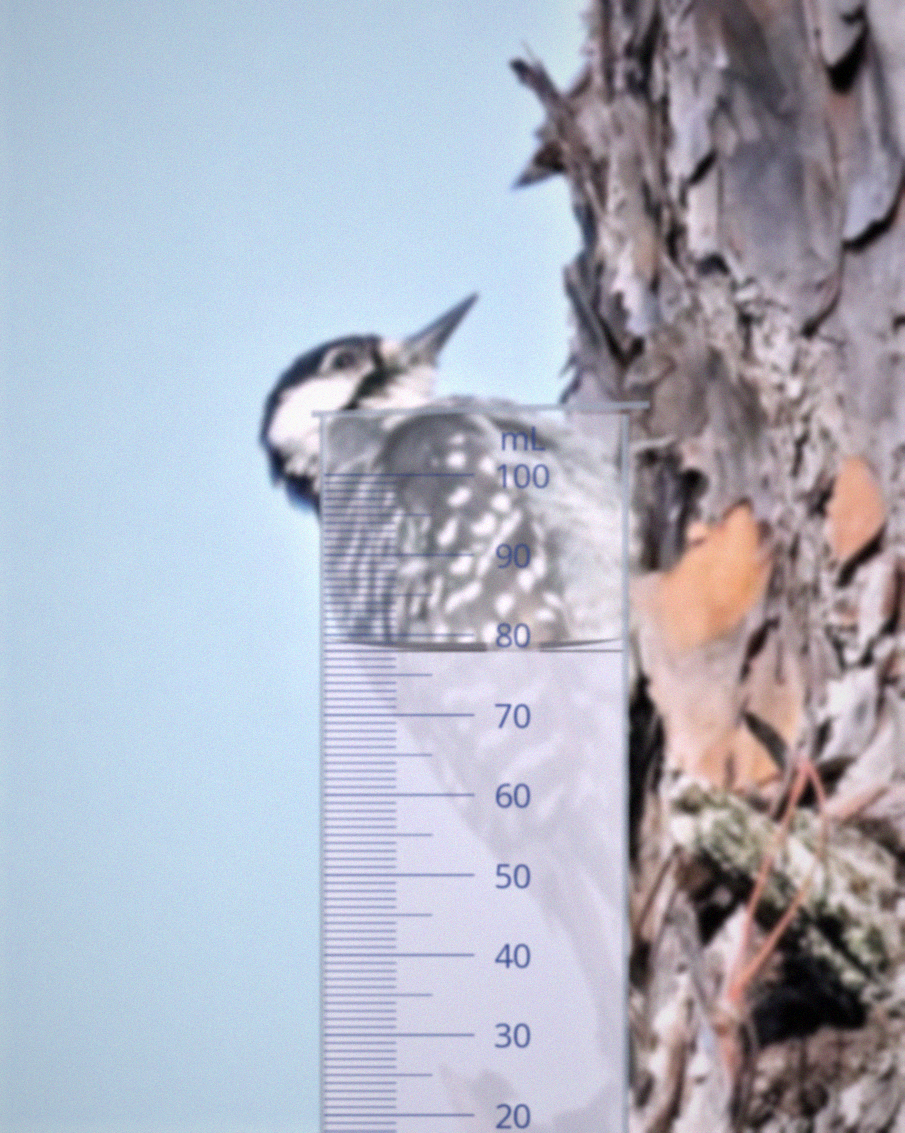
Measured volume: 78 mL
